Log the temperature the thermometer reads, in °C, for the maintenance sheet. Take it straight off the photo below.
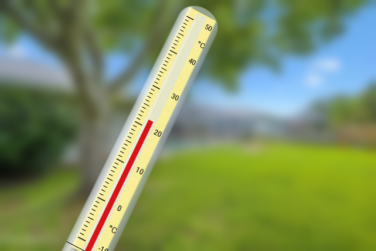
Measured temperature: 22 °C
